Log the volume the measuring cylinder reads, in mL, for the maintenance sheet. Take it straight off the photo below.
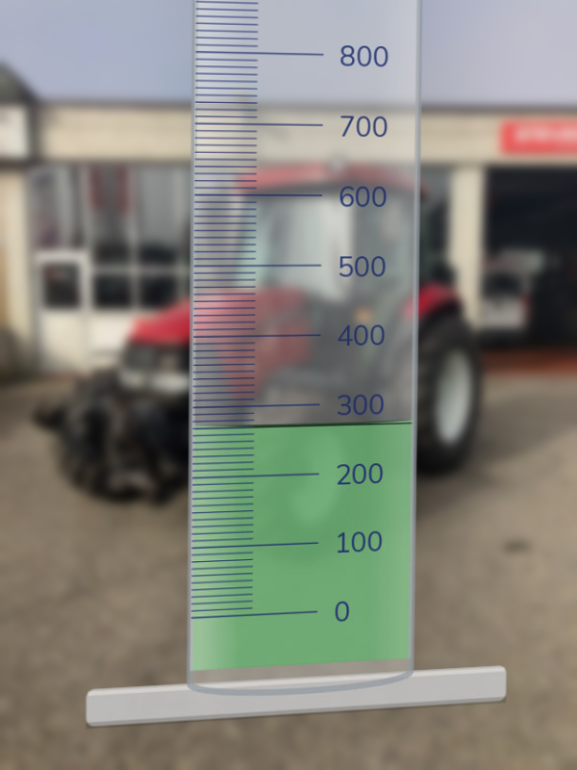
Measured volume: 270 mL
